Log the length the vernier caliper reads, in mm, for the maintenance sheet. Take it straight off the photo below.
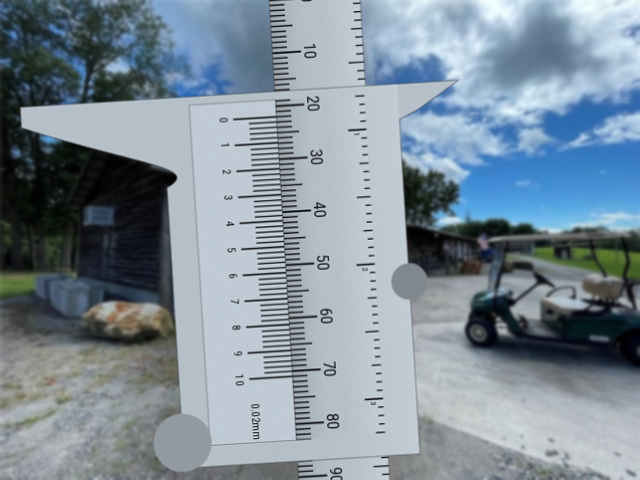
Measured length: 22.0 mm
